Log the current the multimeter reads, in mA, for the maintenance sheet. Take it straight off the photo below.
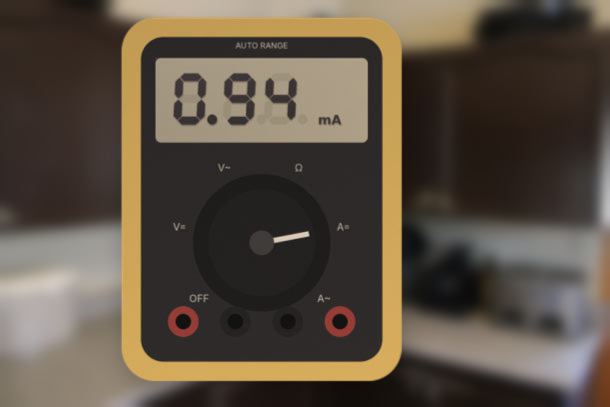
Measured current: 0.94 mA
